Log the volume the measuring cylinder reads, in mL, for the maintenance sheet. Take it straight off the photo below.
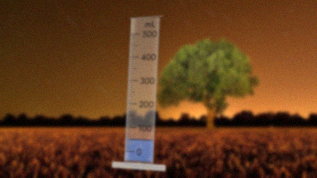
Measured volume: 50 mL
